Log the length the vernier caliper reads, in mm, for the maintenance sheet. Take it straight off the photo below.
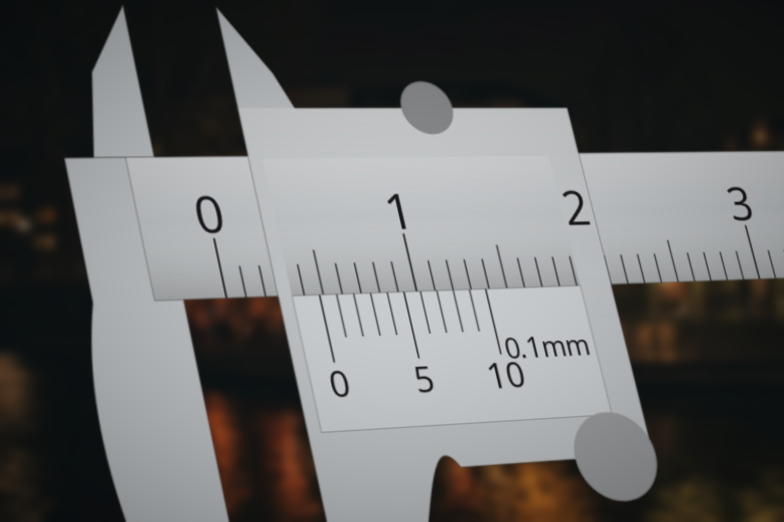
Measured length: 4.8 mm
